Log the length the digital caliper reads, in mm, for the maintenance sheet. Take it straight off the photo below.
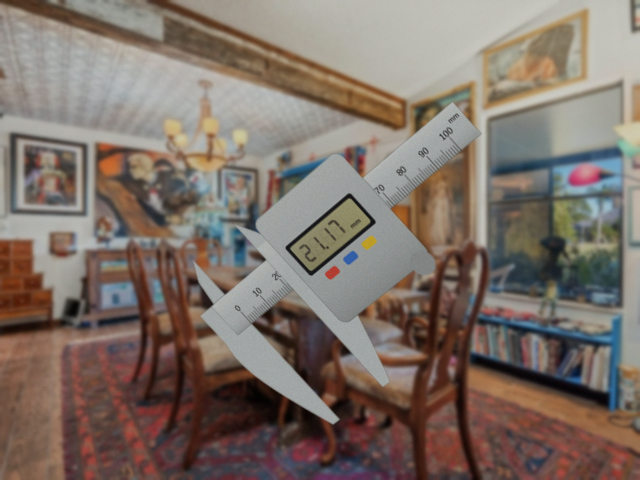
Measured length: 21.17 mm
